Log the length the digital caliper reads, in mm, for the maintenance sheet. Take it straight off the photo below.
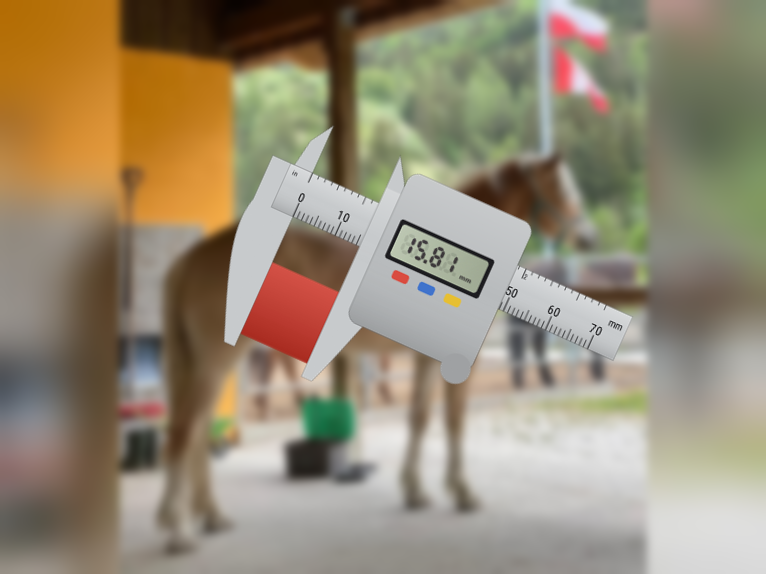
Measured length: 15.81 mm
